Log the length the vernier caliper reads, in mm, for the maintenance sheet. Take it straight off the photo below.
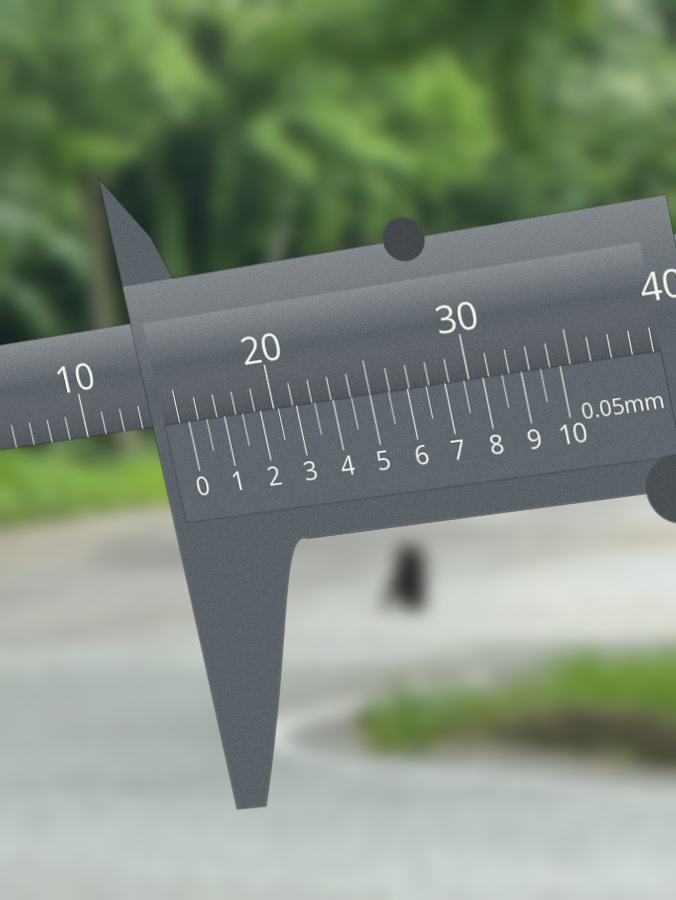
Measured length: 15.5 mm
